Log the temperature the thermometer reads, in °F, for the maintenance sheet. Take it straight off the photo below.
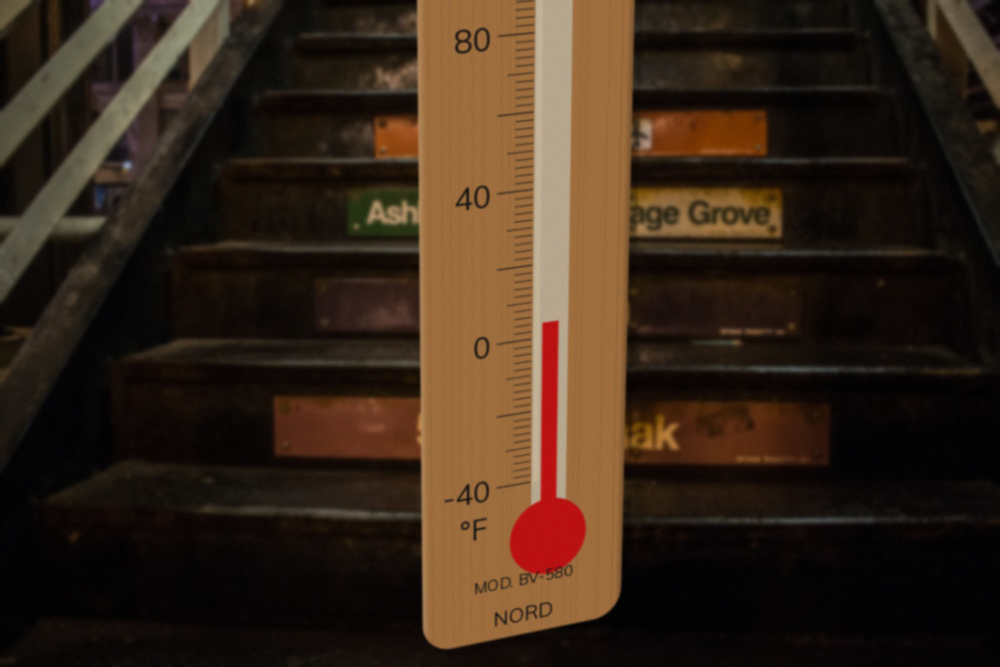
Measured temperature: 4 °F
